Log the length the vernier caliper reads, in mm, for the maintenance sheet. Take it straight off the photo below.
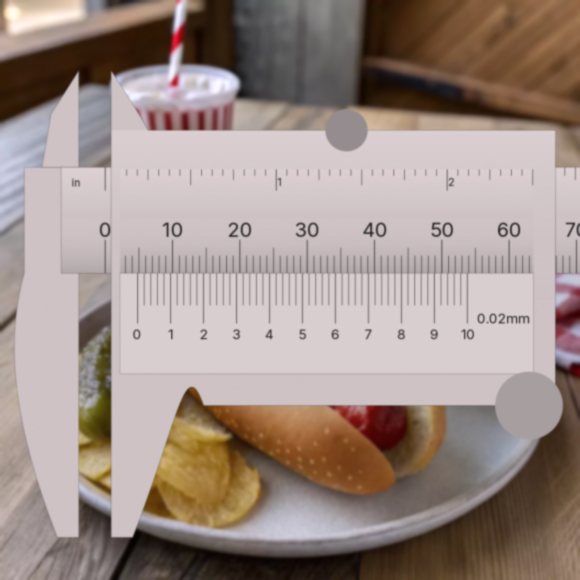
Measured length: 4.8 mm
